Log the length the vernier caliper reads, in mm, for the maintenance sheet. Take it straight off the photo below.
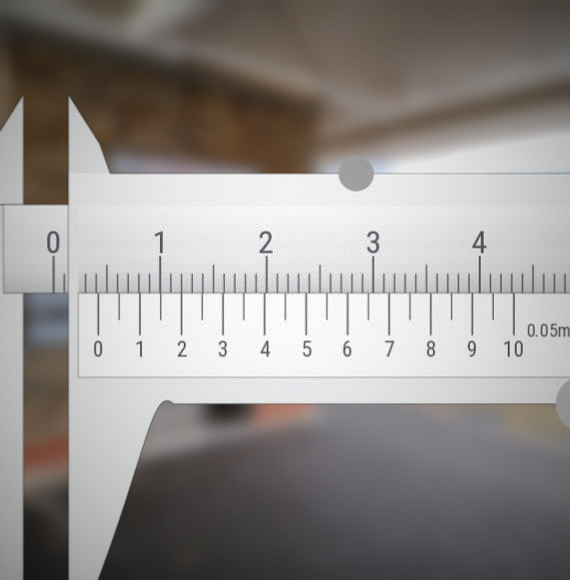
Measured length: 4.2 mm
